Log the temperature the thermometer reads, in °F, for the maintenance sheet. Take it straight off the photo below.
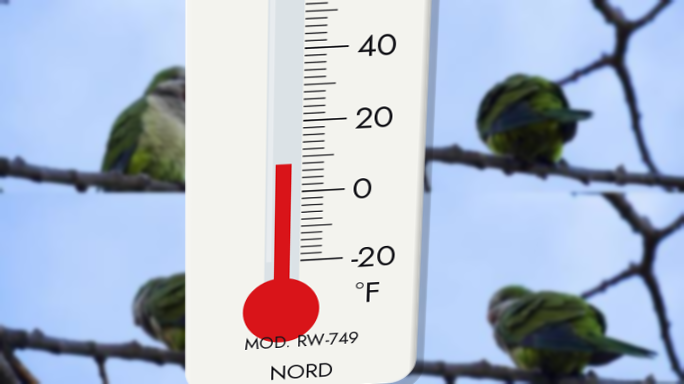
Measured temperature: 8 °F
